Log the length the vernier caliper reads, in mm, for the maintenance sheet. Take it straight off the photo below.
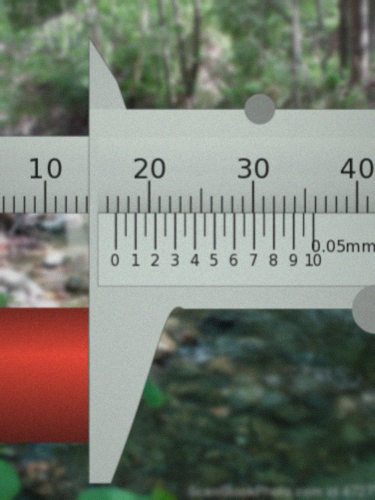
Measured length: 16.8 mm
